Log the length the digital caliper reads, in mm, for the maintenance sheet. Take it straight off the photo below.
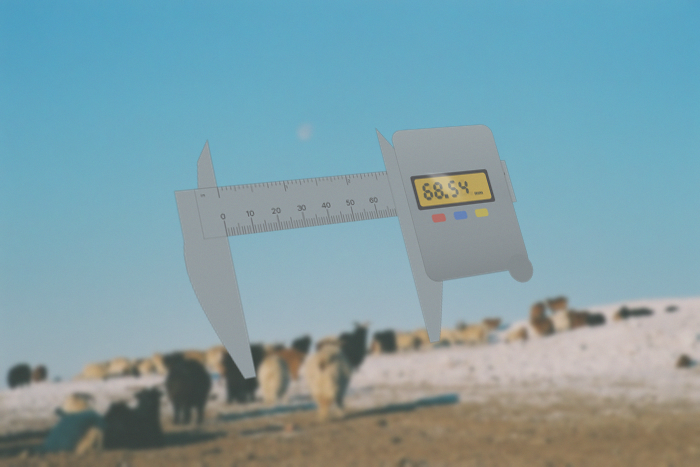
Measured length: 68.54 mm
